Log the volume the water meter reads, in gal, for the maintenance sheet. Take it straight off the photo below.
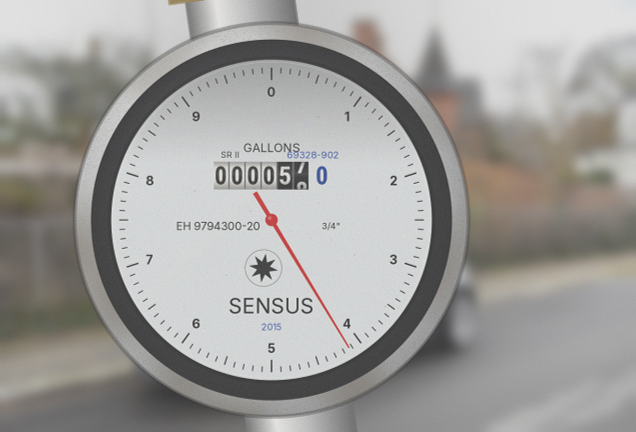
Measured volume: 574.1 gal
